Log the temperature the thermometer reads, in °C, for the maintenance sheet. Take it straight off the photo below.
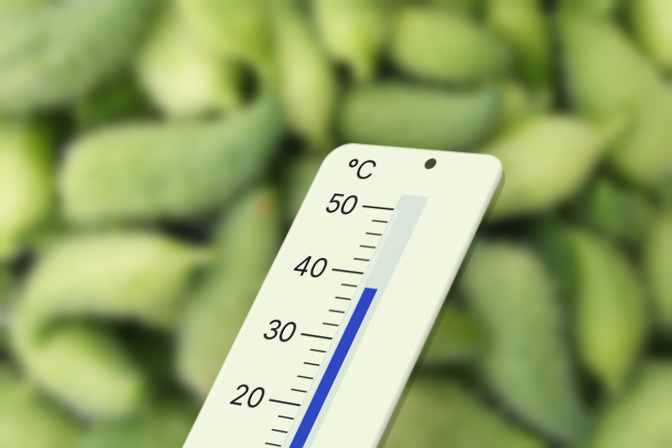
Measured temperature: 38 °C
